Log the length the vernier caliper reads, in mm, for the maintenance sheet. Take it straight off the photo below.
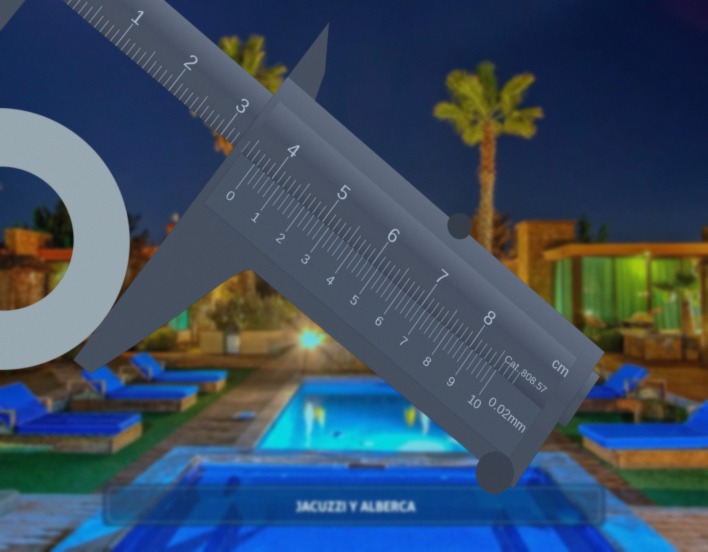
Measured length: 36.6 mm
